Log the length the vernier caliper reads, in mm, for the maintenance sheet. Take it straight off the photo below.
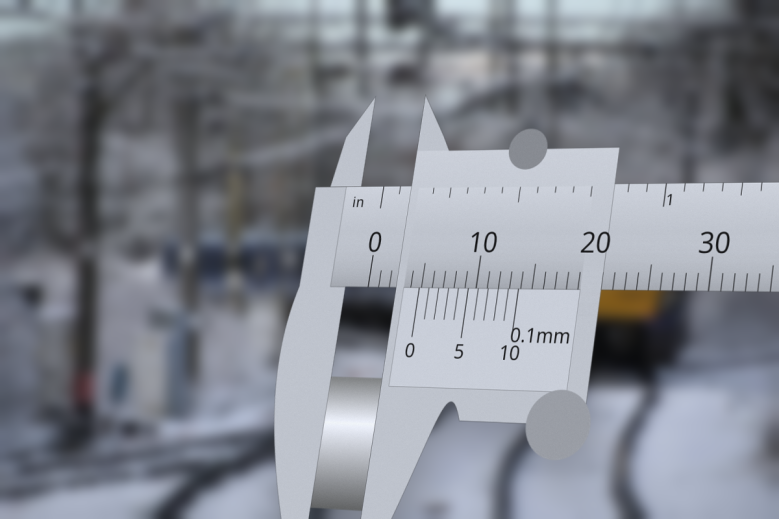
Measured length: 4.8 mm
